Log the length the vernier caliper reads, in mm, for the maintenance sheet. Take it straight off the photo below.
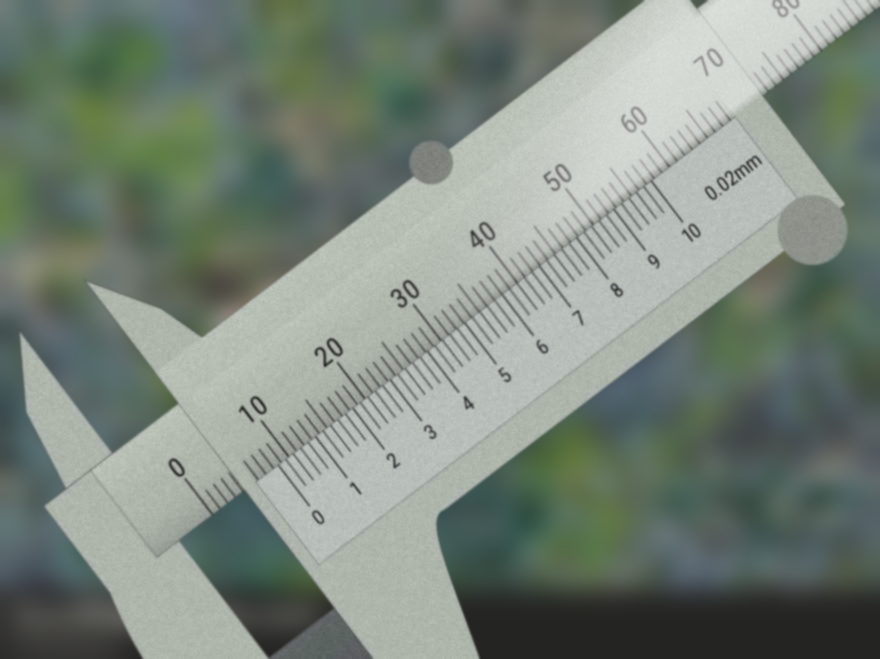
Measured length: 8.6 mm
